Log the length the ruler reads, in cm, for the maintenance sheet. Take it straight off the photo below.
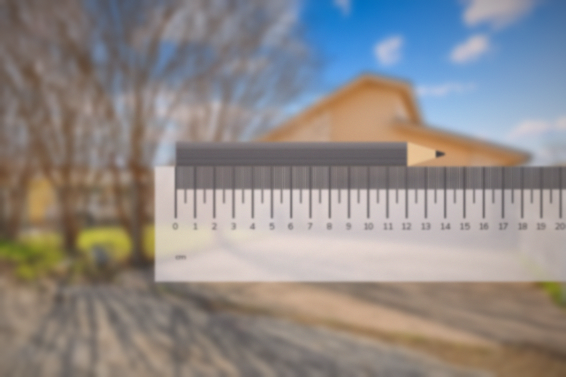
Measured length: 14 cm
